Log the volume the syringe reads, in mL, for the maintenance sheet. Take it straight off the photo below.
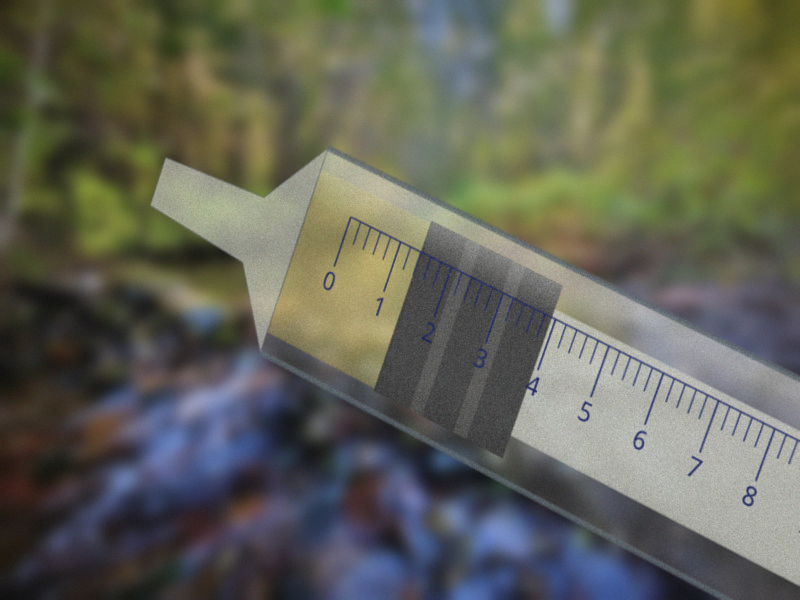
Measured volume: 1.4 mL
